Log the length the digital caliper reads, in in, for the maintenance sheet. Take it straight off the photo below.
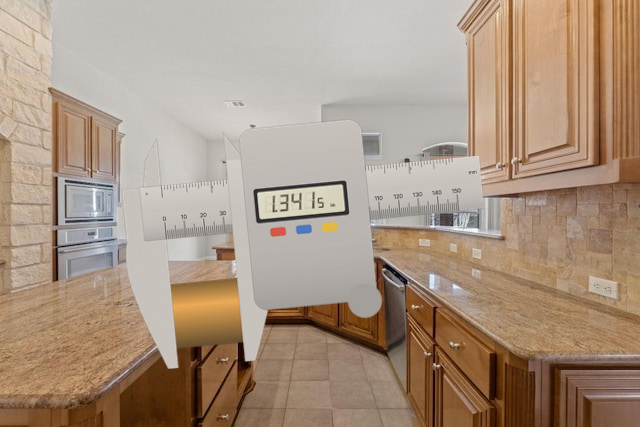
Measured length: 1.3415 in
